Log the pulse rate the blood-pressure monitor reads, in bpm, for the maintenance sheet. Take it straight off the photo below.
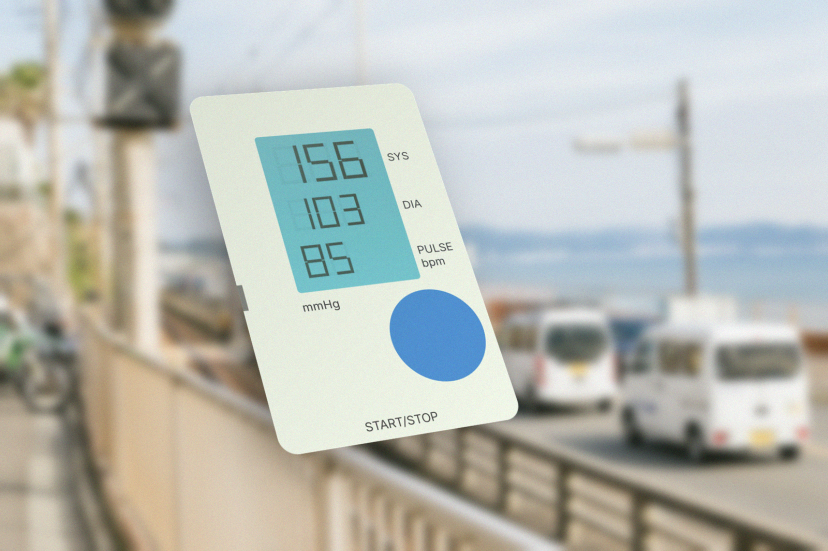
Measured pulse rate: 85 bpm
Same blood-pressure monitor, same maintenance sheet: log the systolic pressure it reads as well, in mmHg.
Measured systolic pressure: 156 mmHg
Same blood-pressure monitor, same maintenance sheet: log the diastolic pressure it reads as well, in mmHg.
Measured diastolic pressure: 103 mmHg
